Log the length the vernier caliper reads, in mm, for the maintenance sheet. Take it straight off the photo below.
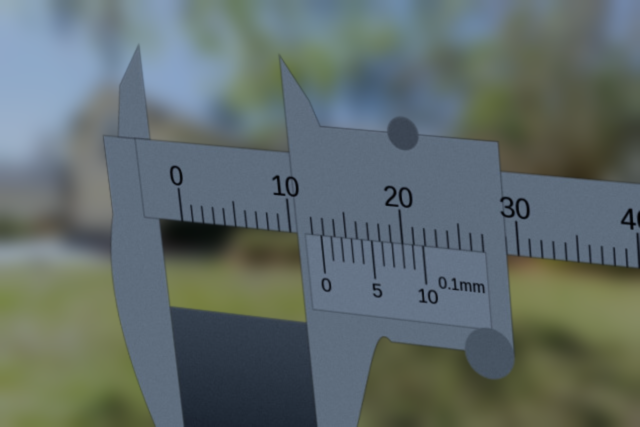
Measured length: 12.8 mm
